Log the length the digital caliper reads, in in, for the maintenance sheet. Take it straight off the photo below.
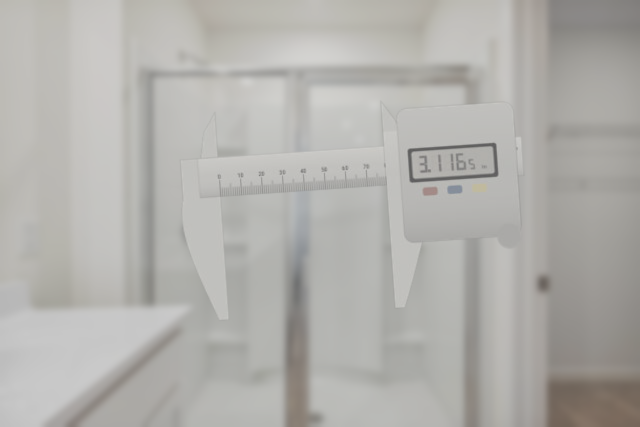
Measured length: 3.1165 in
